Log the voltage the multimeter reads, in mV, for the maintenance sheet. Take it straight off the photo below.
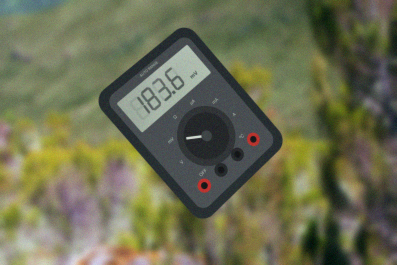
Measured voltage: 183.6 mV
